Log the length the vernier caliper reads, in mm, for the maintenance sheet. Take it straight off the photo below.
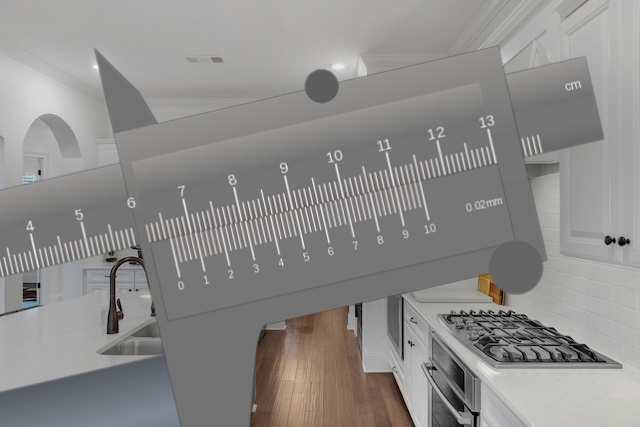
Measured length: 66.0 mm
